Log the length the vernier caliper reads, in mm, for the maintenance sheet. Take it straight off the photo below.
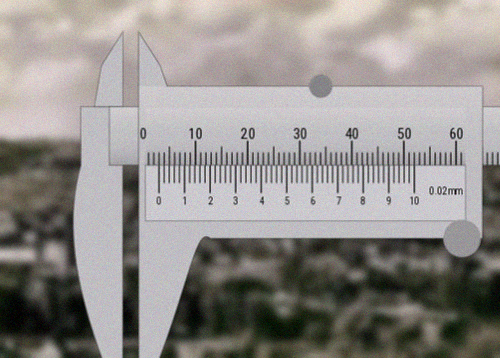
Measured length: 3.0 mm
